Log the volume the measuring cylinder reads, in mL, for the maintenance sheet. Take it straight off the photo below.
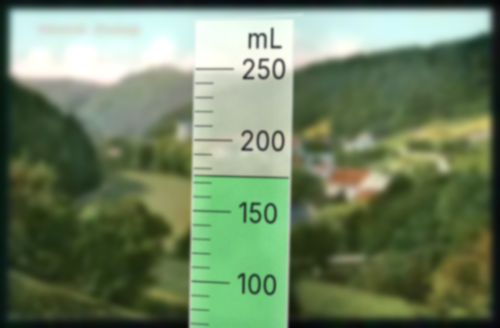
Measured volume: 175 mL
